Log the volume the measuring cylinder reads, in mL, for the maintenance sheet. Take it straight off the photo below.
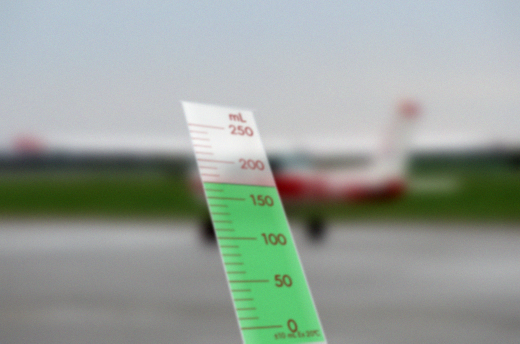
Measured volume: 170 mL
